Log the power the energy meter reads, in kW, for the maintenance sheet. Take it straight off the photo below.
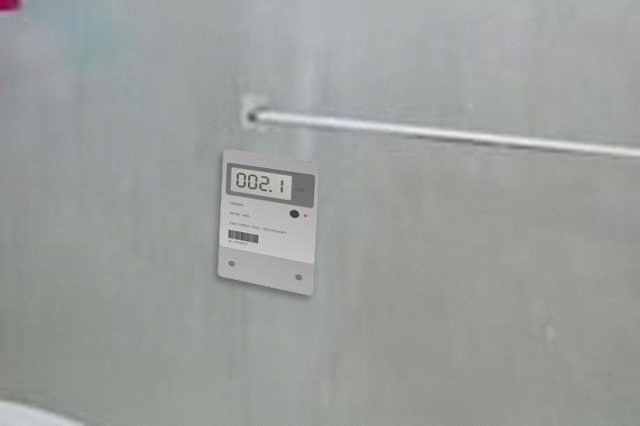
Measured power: 2.1 kW
